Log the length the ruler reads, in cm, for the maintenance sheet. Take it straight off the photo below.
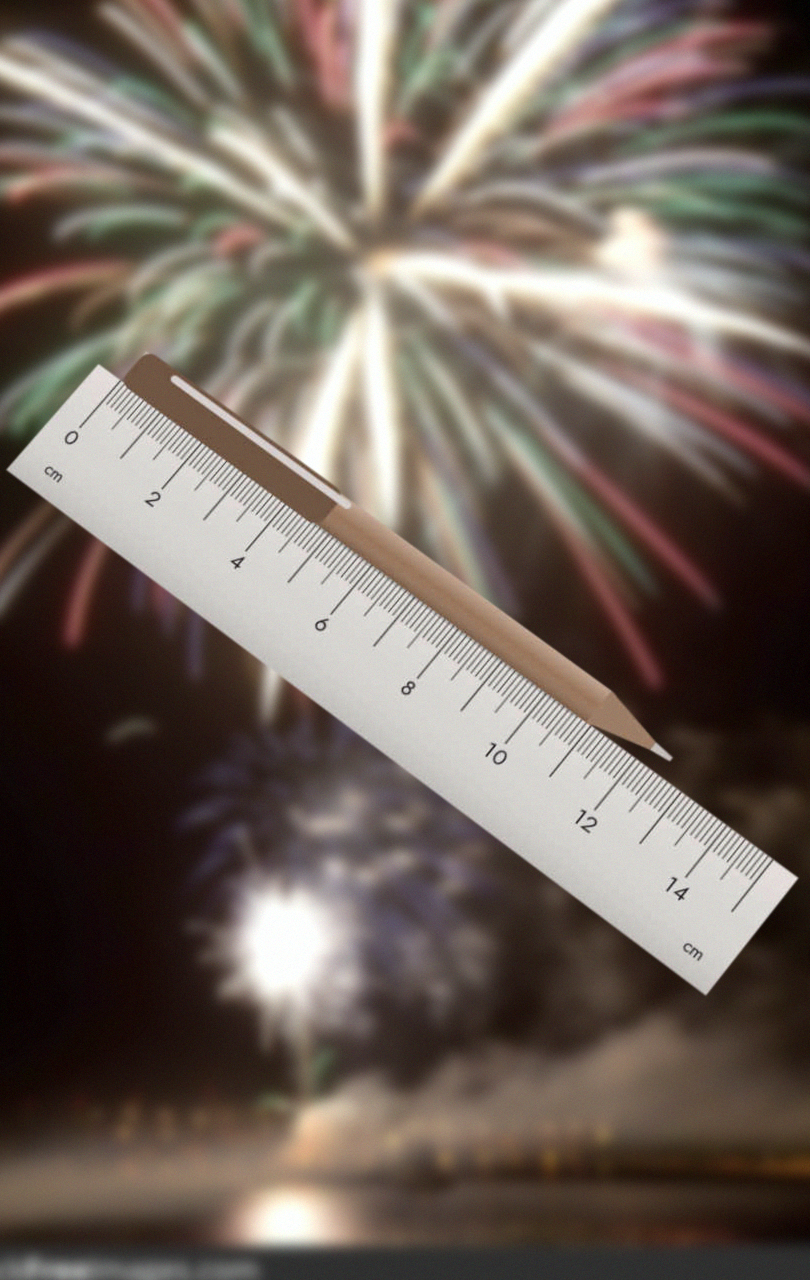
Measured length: 12.5 cm
